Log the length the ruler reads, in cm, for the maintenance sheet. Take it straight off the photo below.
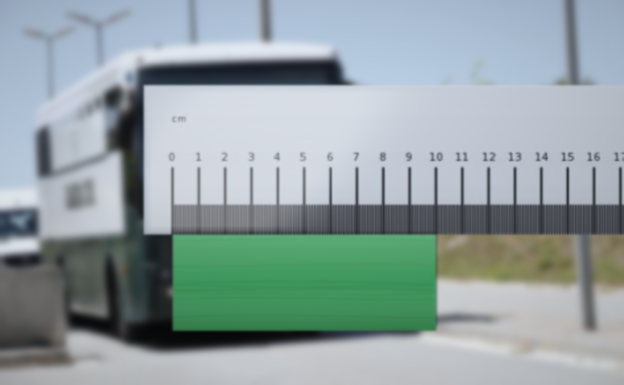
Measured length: 10 cm
